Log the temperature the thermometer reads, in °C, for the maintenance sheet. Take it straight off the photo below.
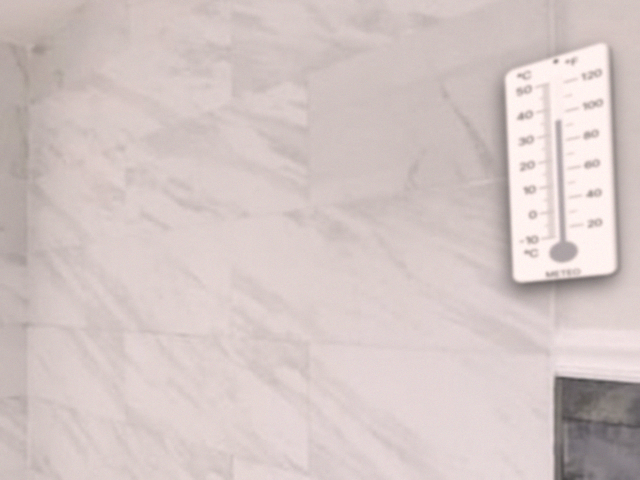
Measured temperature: 35 °C
